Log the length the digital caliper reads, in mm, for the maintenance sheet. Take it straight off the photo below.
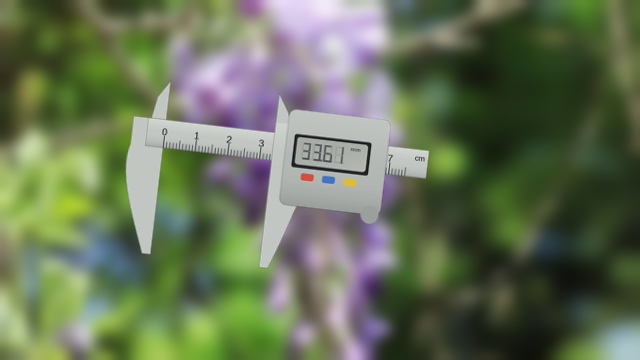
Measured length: 33.61 mm
